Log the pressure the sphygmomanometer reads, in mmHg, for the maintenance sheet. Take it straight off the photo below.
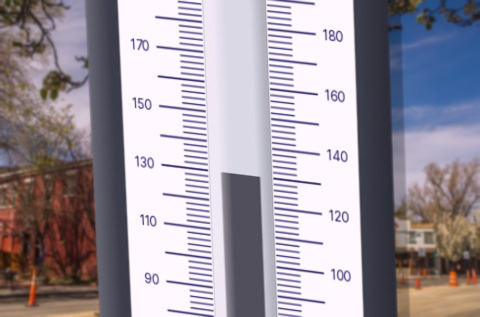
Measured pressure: 130 mmHg
